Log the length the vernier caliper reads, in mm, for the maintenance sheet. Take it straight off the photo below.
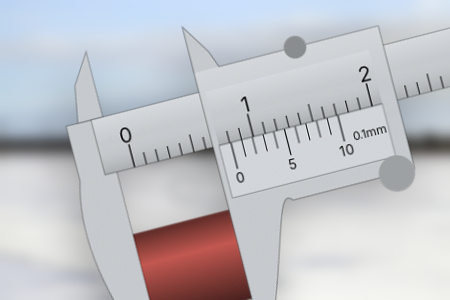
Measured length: 8.1 mm
